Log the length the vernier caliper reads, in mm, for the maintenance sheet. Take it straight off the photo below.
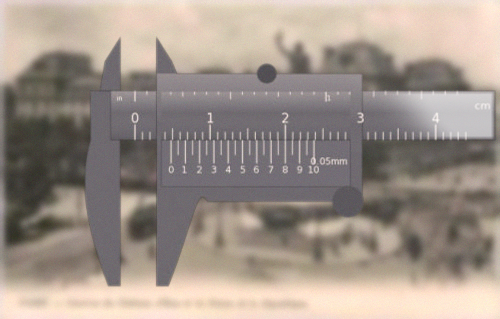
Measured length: 4.8 mm
